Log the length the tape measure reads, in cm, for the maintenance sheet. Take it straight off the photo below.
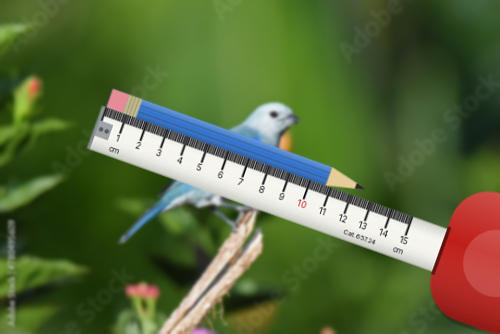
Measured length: 12.5 cm
